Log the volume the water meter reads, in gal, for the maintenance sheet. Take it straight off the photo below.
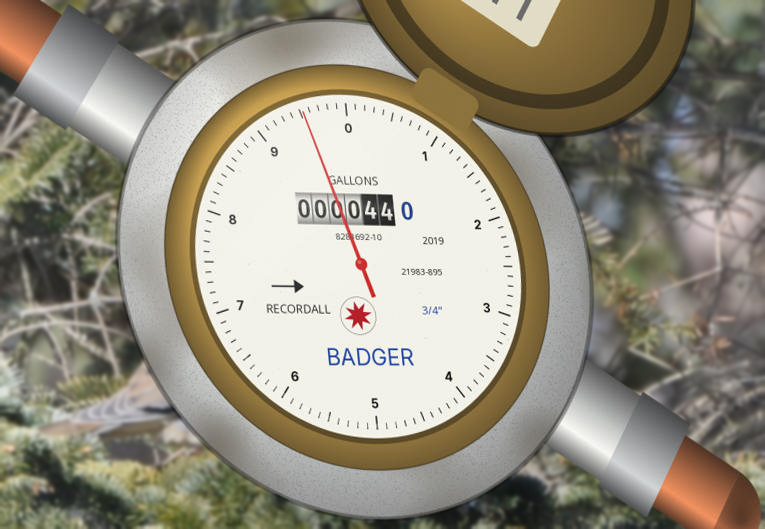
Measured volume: 439.5 gal
